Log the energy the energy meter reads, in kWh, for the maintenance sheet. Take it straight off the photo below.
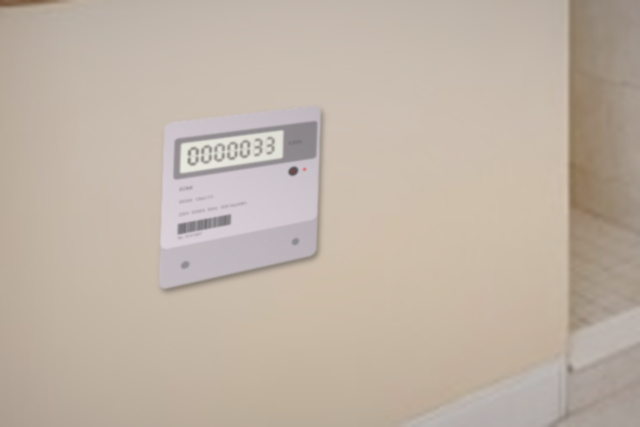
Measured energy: 33 kWh
